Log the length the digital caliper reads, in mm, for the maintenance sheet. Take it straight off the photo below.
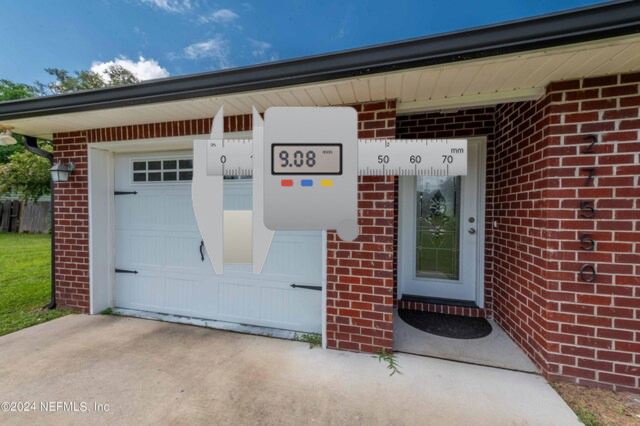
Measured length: 9.08 mm
